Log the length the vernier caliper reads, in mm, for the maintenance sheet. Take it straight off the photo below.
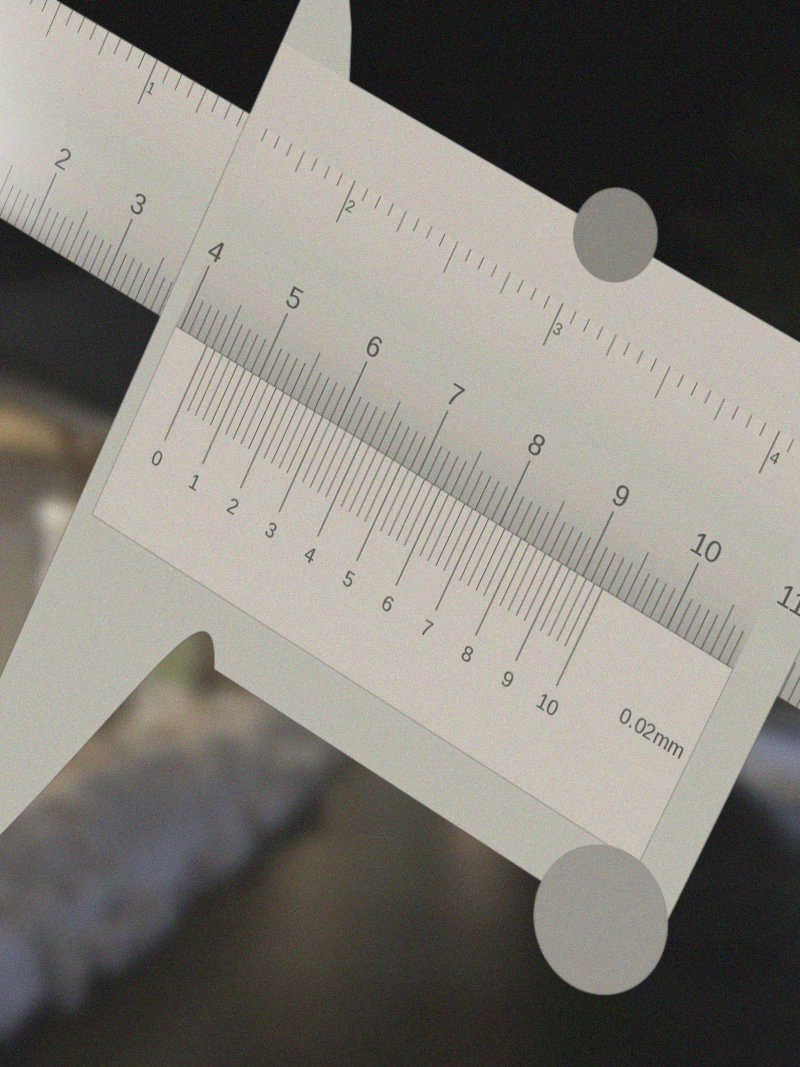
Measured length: 43.4 mm
